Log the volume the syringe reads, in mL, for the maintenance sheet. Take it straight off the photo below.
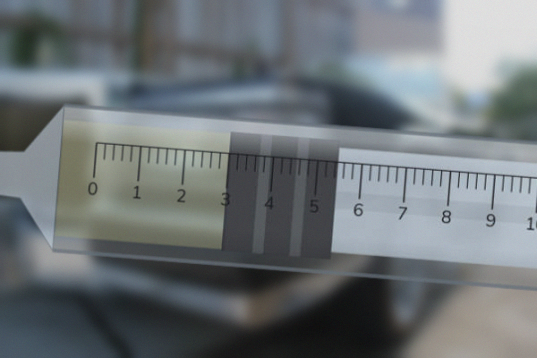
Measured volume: 3 mL
